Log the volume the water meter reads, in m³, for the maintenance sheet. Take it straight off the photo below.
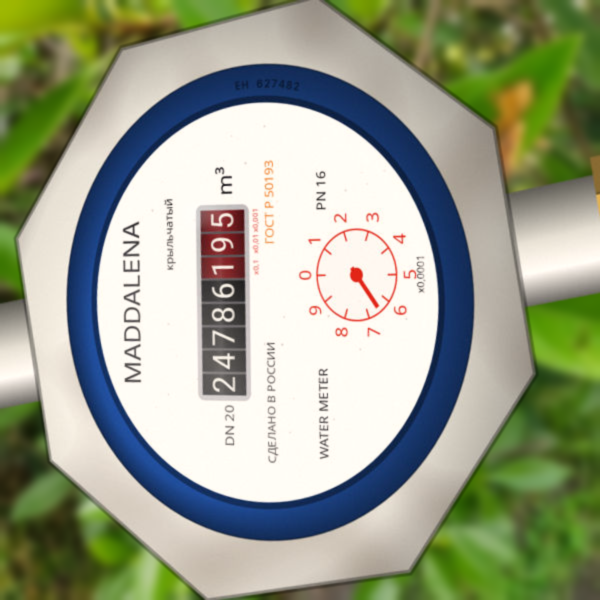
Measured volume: 24786.1956 m³
